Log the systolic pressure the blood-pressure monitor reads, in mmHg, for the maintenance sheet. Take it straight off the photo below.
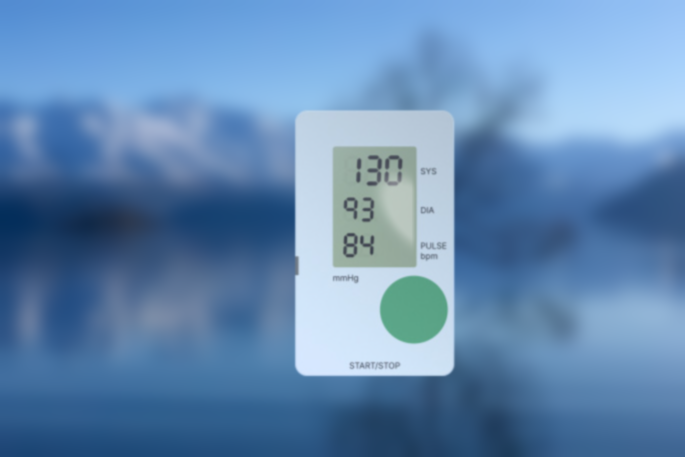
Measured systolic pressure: 130 mmHg
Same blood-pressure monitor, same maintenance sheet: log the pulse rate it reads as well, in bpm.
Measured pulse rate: 84 bpm
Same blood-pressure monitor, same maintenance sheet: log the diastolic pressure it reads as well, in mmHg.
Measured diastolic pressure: 93 mmHg
